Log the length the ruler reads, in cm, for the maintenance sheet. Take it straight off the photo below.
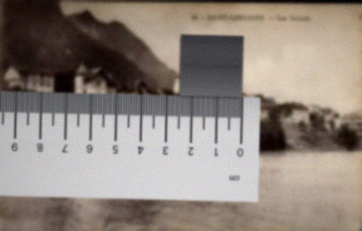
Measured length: 2.5 cm
